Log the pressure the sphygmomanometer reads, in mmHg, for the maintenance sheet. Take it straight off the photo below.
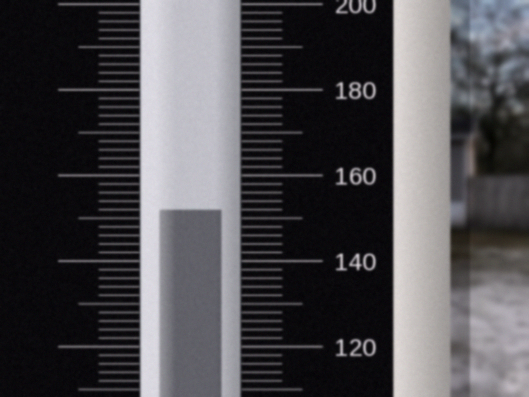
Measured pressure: 152 mmHg
